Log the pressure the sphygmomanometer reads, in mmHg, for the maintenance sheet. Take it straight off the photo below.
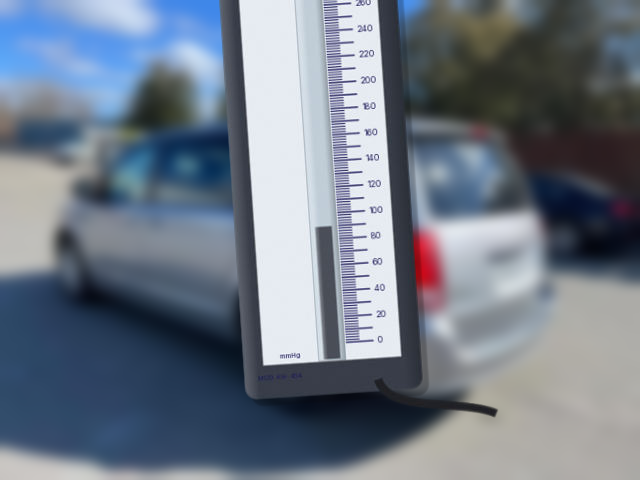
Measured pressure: 90 mmHg
